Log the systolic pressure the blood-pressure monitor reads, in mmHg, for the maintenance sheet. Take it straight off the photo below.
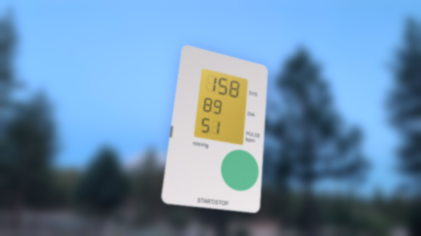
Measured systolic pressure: 158 mmHg
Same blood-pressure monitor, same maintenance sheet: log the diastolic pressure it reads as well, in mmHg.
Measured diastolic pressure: 89 mmHg
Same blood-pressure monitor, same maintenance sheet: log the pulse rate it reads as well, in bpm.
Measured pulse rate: 51 bpm
